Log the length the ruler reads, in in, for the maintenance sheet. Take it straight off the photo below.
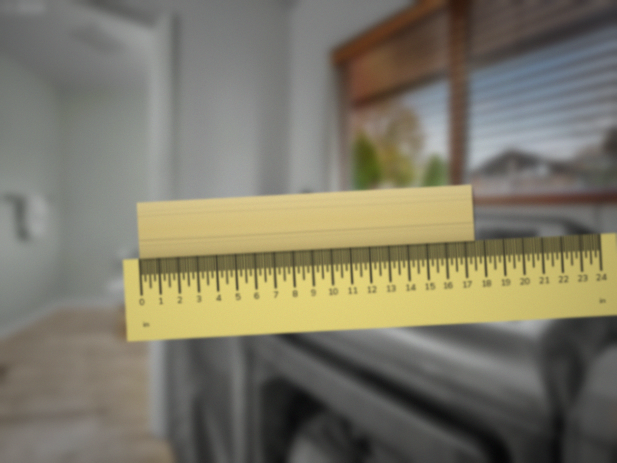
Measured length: 17.5 in
